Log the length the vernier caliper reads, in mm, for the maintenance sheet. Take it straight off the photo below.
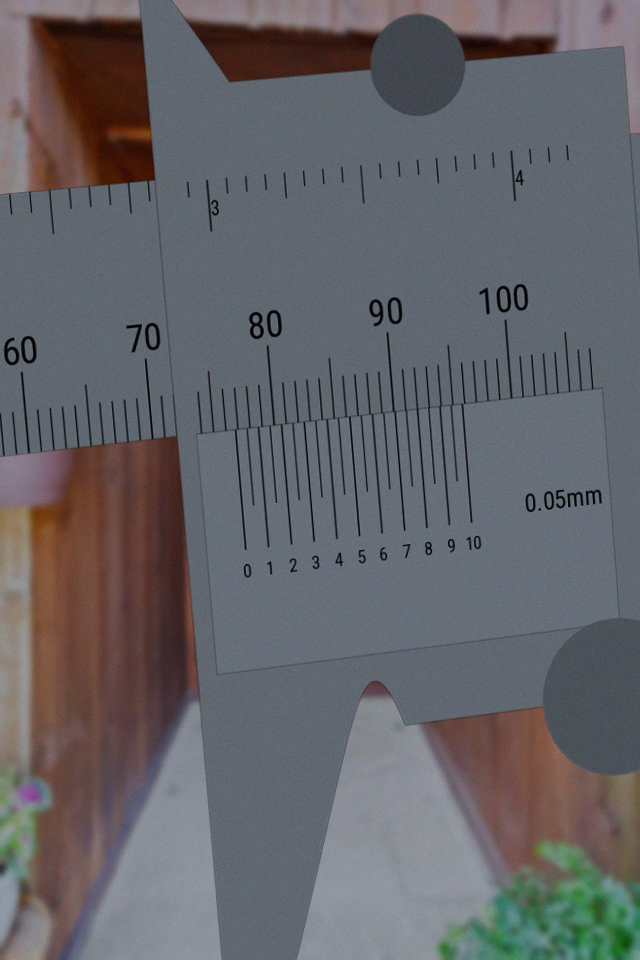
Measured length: 76.8 mm
